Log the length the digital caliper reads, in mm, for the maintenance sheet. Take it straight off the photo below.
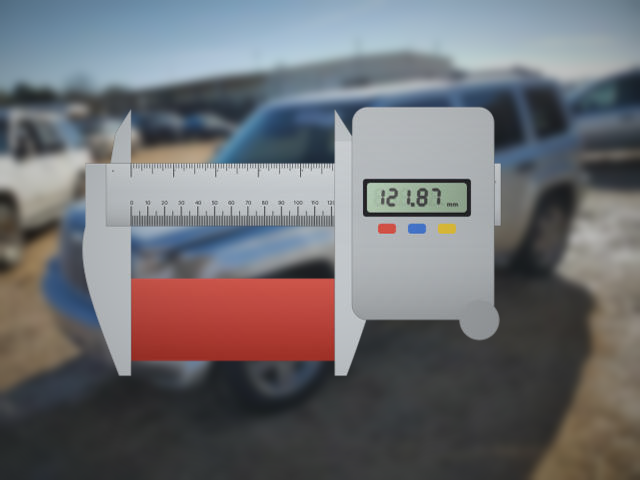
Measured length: 121.87 mm
